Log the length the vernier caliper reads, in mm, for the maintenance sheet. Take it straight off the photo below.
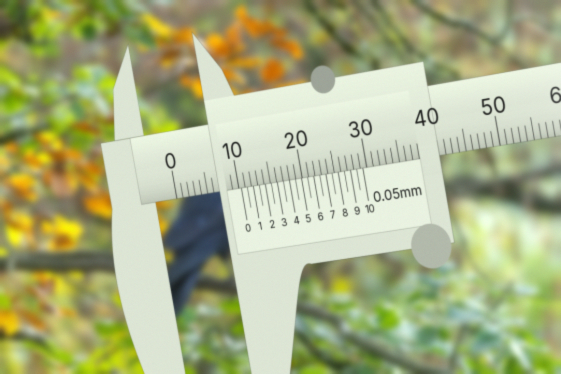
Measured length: 10.4 mm
